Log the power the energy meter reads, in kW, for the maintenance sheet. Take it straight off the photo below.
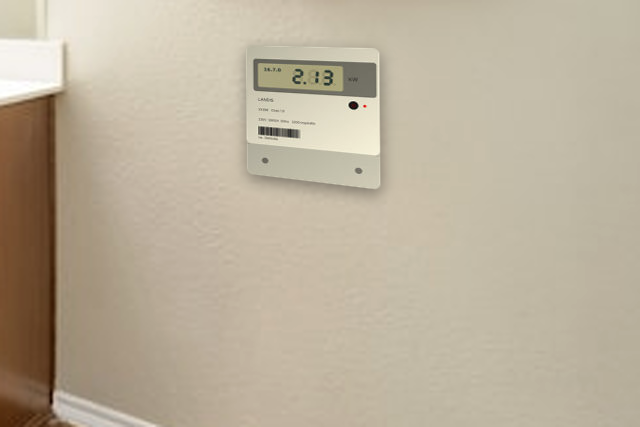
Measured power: 2.13 kW
